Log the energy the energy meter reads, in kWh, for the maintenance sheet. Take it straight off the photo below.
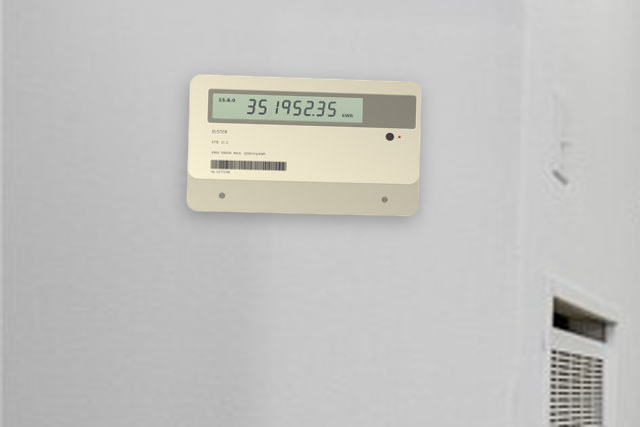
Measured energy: 351952.35 kWh
